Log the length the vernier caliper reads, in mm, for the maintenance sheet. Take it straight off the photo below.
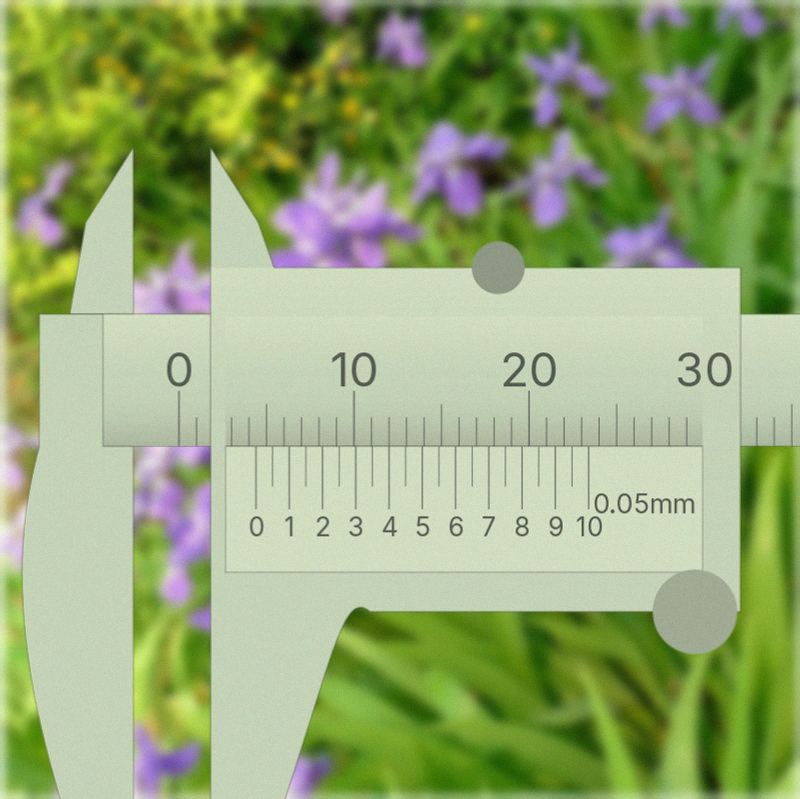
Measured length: 4.4 mm
